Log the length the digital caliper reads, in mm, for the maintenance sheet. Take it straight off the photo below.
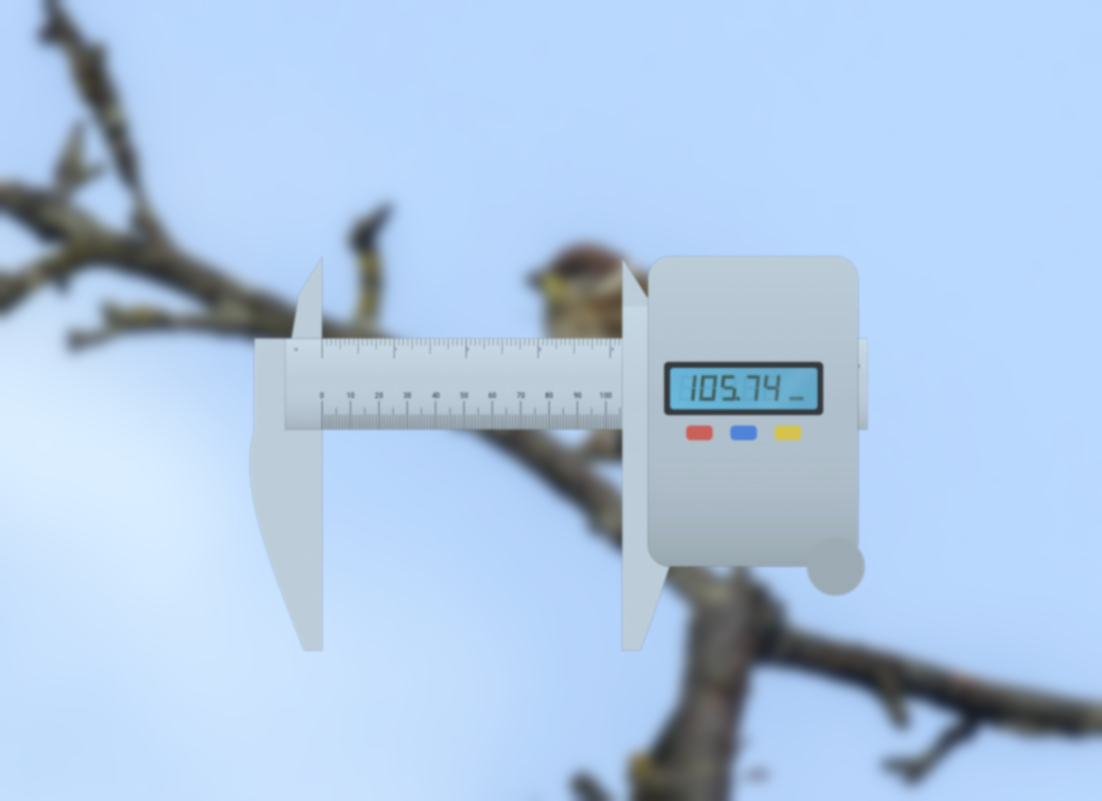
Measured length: 105.74 mm
